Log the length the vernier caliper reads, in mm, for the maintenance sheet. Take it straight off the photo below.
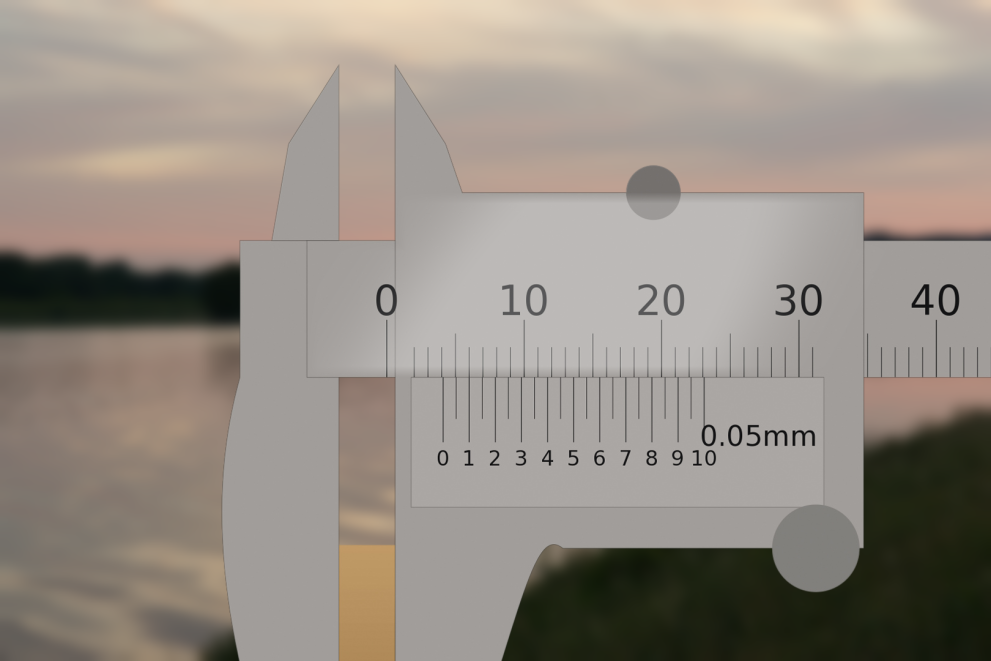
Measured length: 4.1 mm
